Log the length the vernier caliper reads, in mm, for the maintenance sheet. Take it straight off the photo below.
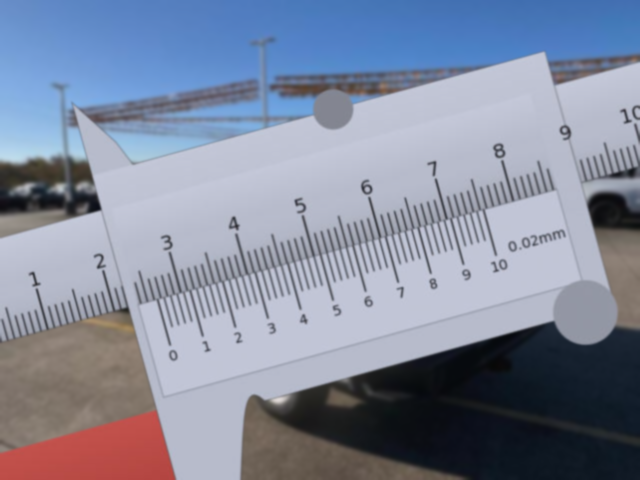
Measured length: 26.5 mm
